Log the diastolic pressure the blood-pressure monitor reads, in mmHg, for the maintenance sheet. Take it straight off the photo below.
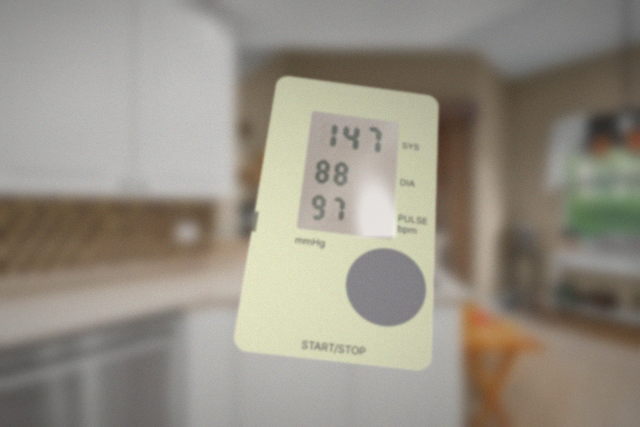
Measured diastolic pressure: 88 mmHg
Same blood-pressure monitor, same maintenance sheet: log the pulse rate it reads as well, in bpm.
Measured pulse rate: 97 bpm
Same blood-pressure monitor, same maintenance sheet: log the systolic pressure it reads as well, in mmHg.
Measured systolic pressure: 147 mmHg
